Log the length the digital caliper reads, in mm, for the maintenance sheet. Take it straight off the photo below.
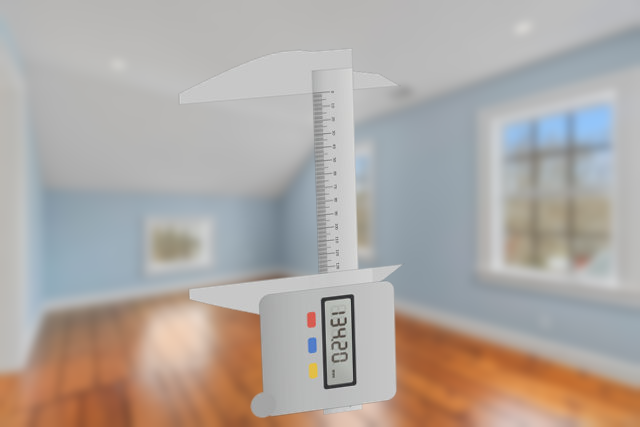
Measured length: 134.20 mm
